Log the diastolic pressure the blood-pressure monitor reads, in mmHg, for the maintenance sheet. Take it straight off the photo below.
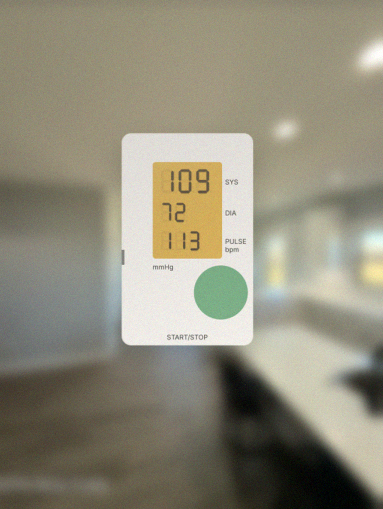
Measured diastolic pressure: 72 mmHg
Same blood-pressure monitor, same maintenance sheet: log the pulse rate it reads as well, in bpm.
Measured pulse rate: 113 bpm
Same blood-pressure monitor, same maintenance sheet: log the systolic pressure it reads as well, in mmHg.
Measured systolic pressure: 109 mmHg
